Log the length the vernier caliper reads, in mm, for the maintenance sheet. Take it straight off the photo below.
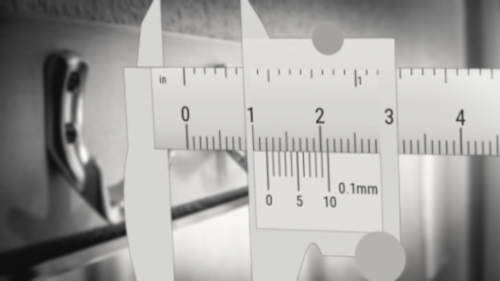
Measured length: 12.0 mm
